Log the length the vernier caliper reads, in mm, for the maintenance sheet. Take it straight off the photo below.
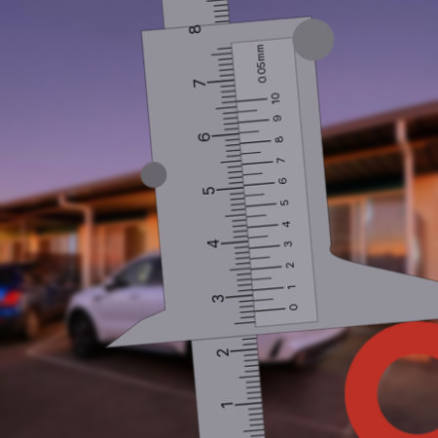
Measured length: 27.0 mm
